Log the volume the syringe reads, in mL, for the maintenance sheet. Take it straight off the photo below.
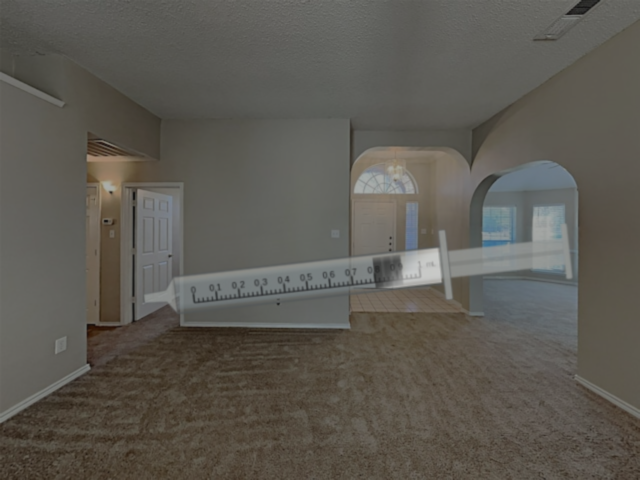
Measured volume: 0.8 mL
